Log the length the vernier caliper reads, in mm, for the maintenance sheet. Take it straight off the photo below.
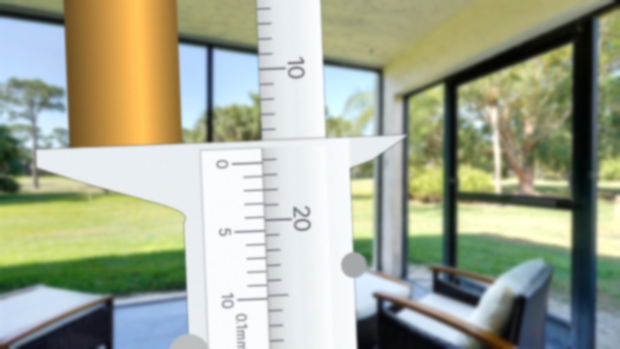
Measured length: 16.2 mm
